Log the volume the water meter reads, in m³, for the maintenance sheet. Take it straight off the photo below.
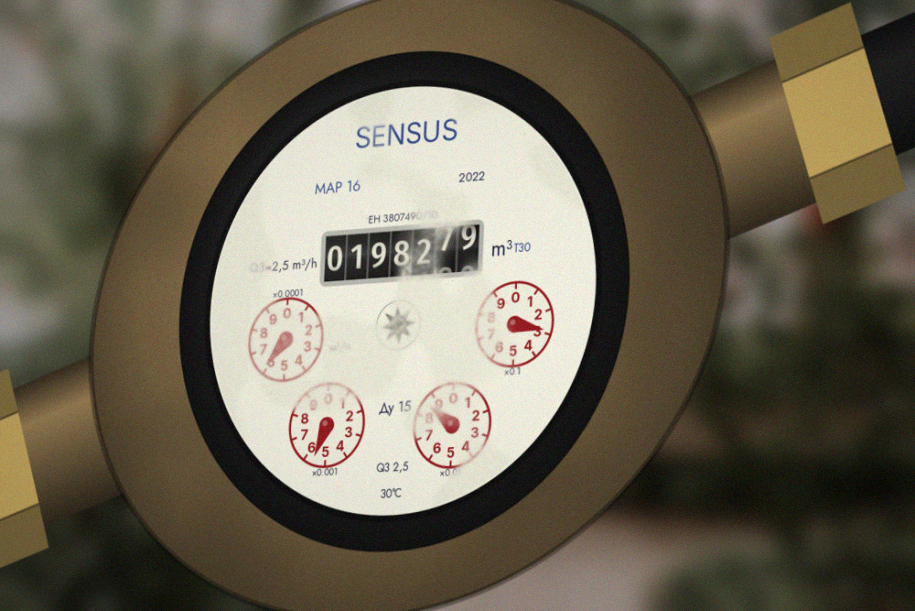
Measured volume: 198279.2856 m³
